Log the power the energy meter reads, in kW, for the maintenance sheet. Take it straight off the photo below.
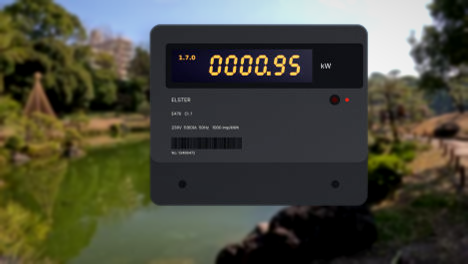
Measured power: 0.95 kW
